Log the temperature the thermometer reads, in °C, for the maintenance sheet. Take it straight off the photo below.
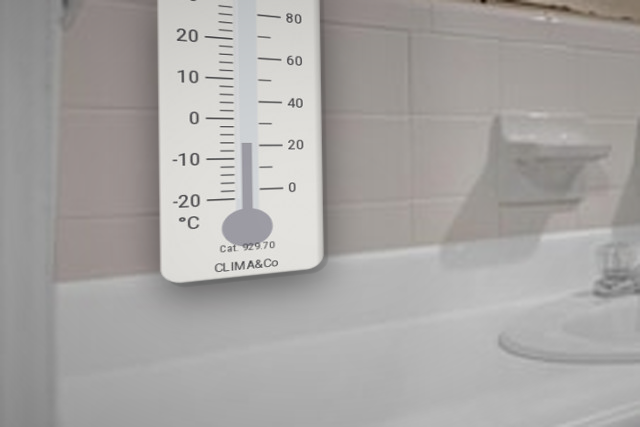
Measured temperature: -6 °C
